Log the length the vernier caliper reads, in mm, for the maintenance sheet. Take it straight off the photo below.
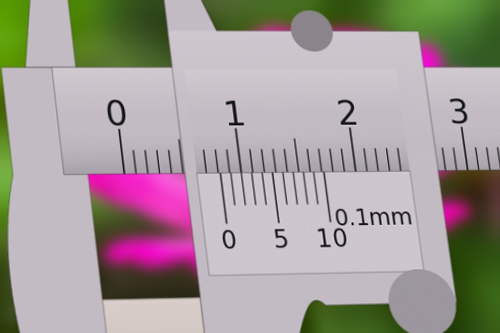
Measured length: 8.2 mm
